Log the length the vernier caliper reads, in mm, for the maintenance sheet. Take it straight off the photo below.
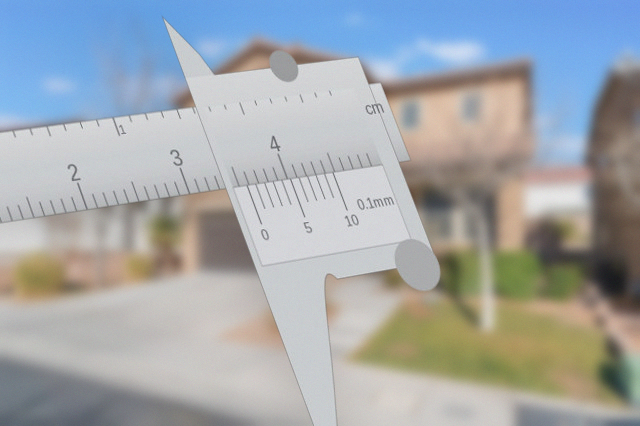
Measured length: 35.8 mm
